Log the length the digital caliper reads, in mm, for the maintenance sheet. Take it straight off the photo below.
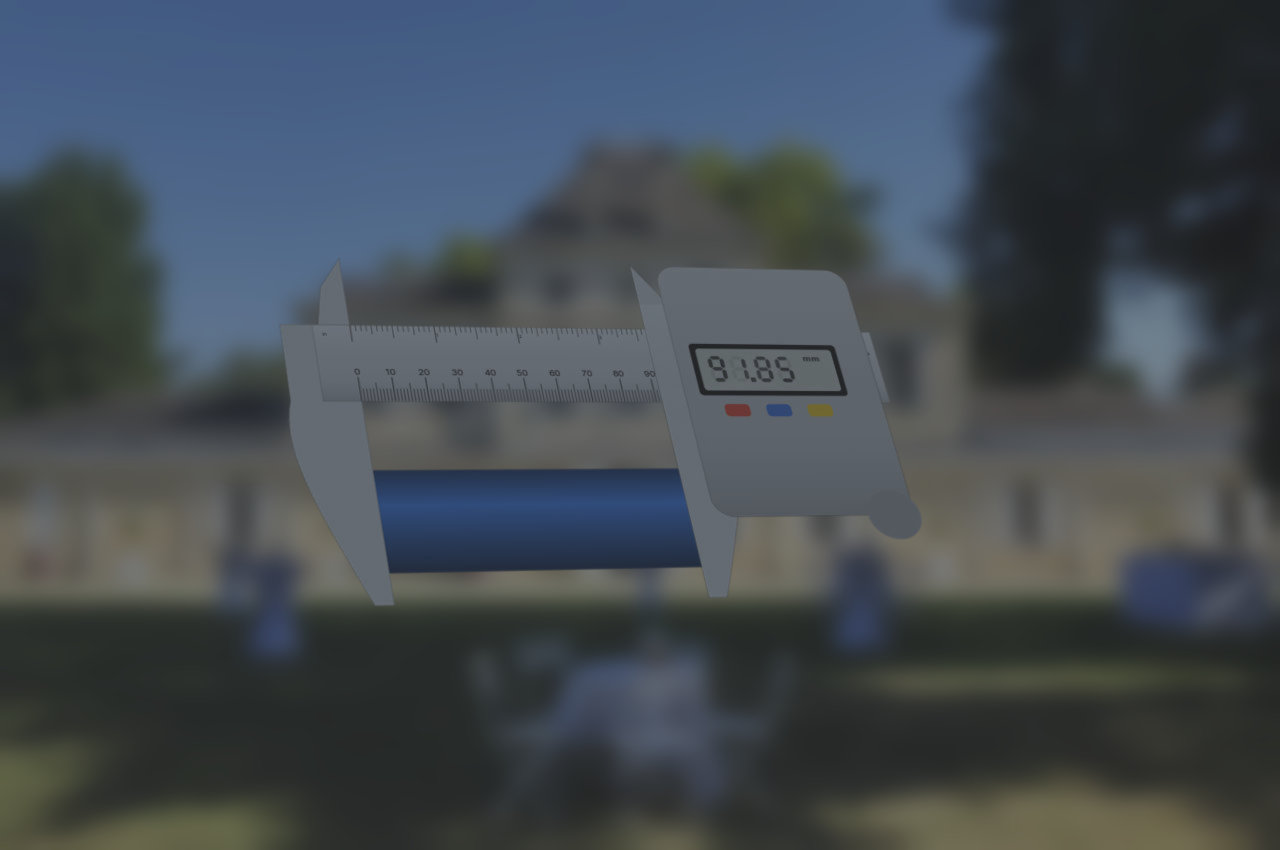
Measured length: 91.85 mm
